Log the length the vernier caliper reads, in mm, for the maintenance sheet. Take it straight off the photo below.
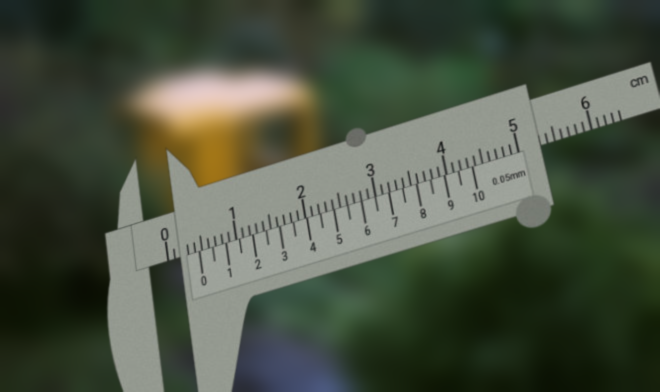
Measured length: 4.6 mm
